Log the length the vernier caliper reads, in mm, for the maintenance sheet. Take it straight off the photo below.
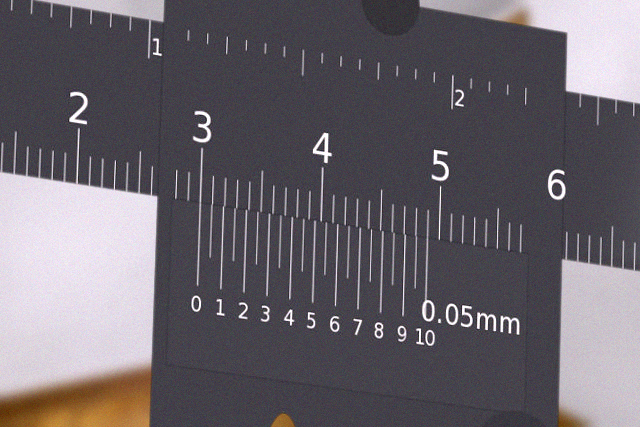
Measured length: 30.0 mm
